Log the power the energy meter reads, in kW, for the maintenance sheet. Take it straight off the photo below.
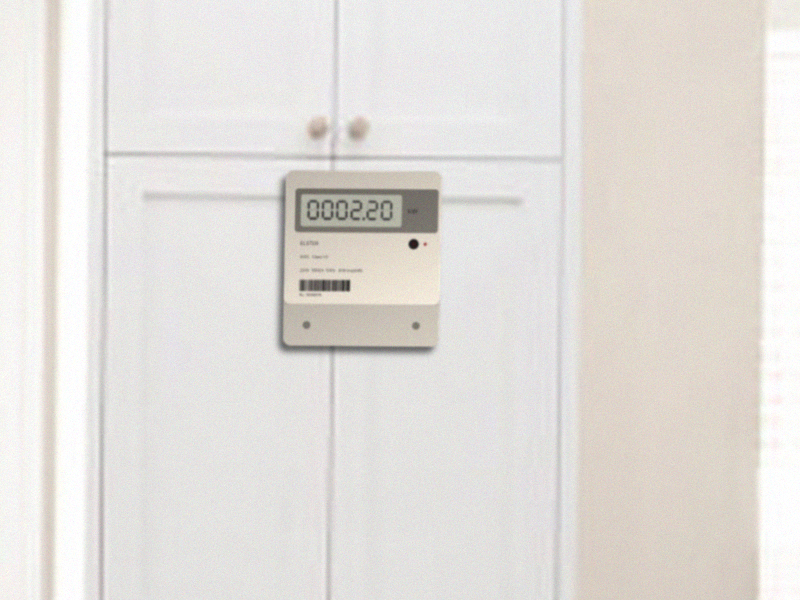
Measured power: 2.20 kW
